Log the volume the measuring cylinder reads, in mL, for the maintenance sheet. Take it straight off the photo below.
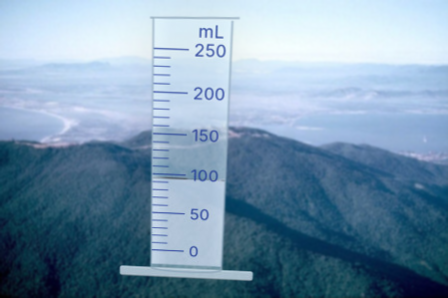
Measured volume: 95 mL
